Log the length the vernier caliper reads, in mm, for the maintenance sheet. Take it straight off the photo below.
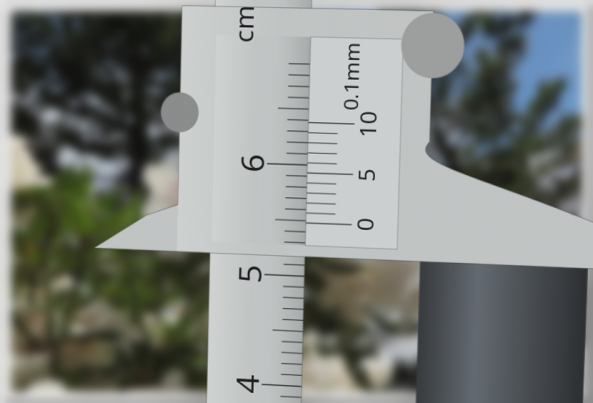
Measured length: 54.8 mm
